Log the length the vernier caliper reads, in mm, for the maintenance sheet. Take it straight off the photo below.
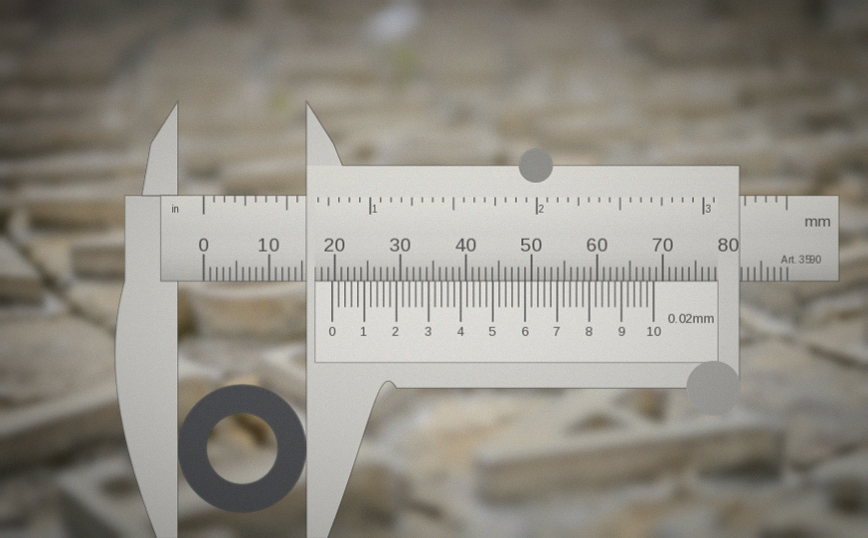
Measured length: 19.6 mm
